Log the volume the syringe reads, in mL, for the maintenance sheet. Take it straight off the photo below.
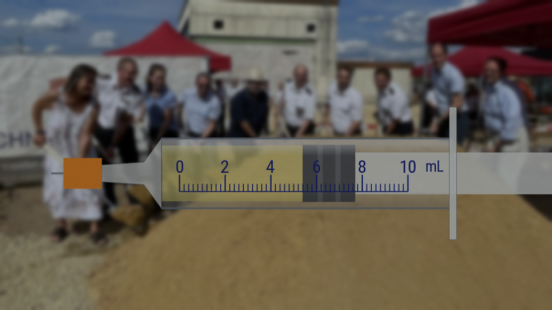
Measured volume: 5.4 mL
